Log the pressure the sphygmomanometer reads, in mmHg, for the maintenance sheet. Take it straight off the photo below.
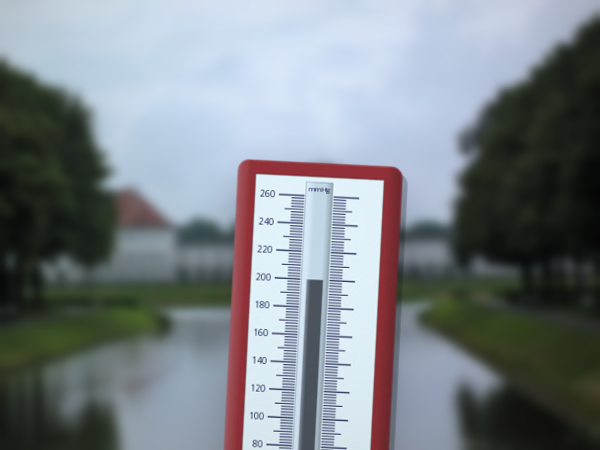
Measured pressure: 200 mmHg
